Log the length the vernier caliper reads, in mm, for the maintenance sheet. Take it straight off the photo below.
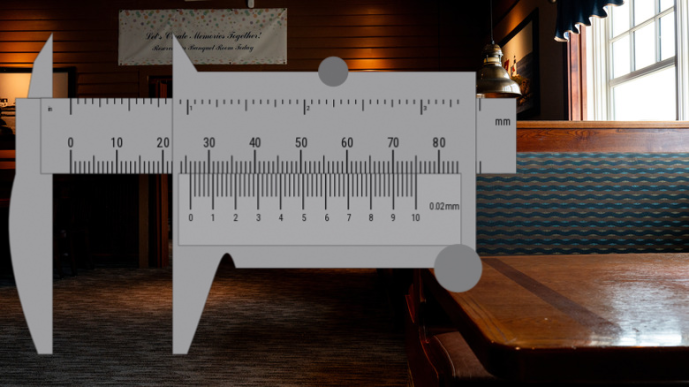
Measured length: 26.0 mm
